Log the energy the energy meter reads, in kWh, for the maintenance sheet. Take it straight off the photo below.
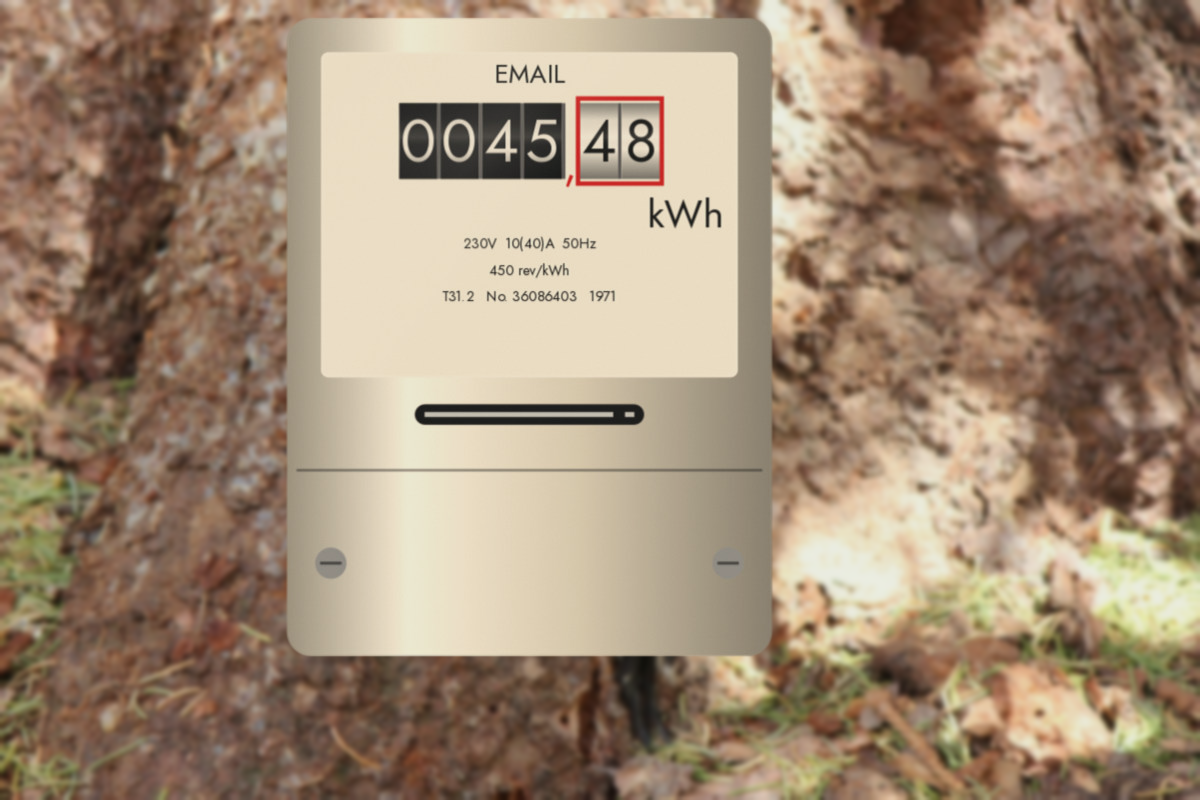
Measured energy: 45.48 kWh
